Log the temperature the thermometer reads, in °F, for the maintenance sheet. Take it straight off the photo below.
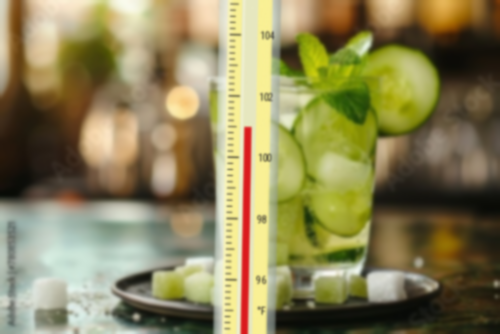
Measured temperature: 101 °F
